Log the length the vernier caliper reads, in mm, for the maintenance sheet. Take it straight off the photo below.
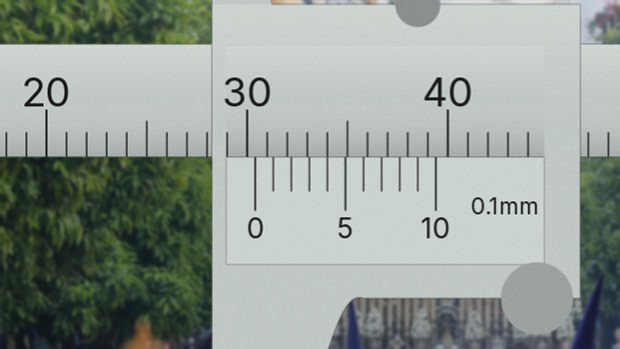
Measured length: 30.4 mm
